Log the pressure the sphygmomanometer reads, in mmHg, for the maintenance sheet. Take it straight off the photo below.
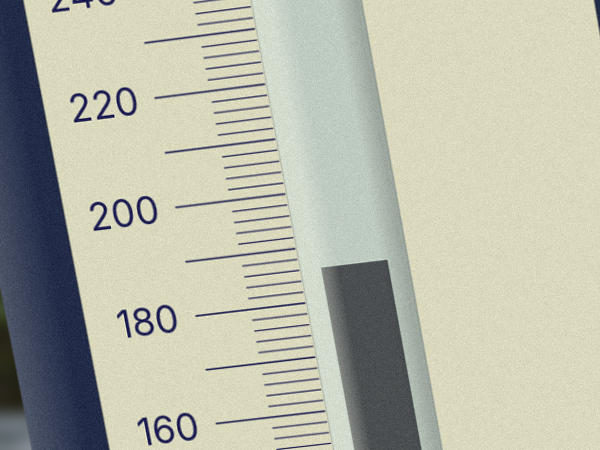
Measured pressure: 186 mmHg
